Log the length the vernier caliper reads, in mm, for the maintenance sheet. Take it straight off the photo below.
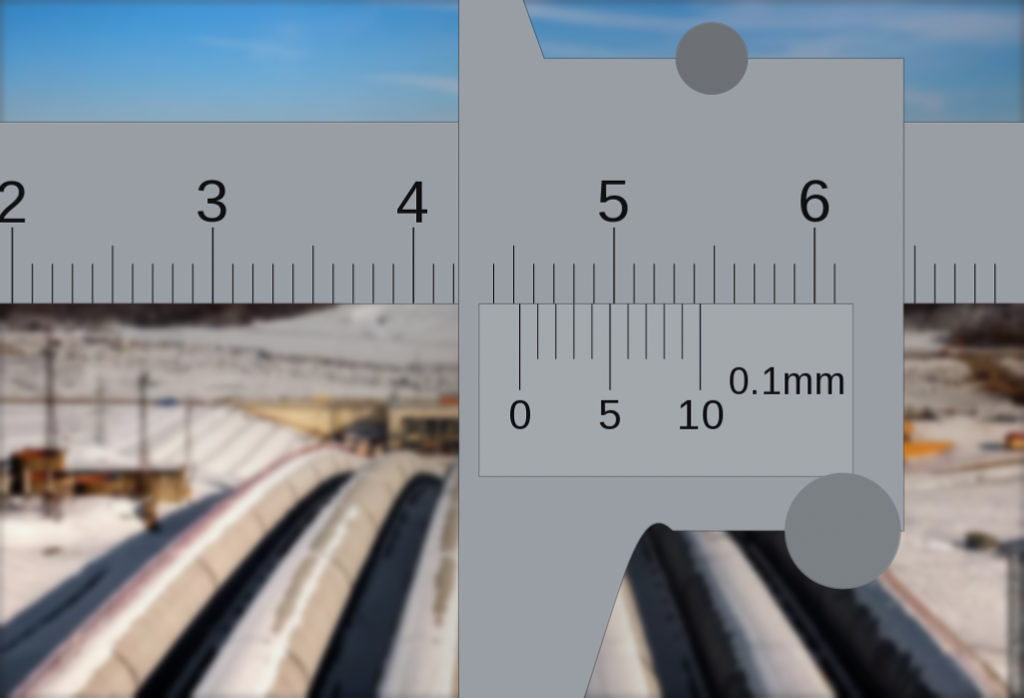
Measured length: 45.3 mm
